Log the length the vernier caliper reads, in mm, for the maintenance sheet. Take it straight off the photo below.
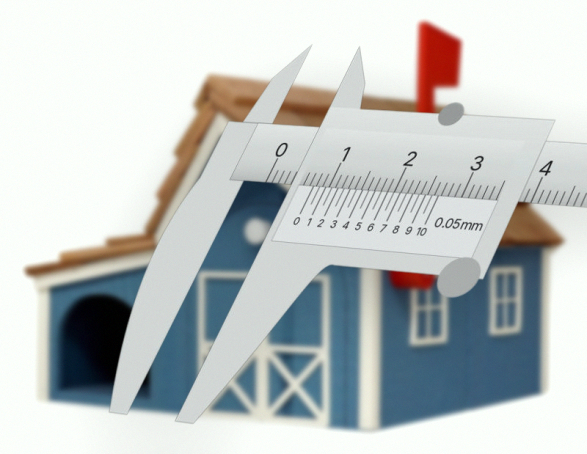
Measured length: 7.6 mm
